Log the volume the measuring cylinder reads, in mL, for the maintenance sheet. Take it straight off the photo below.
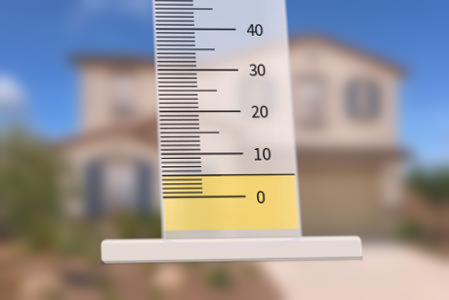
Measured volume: 5 mL
